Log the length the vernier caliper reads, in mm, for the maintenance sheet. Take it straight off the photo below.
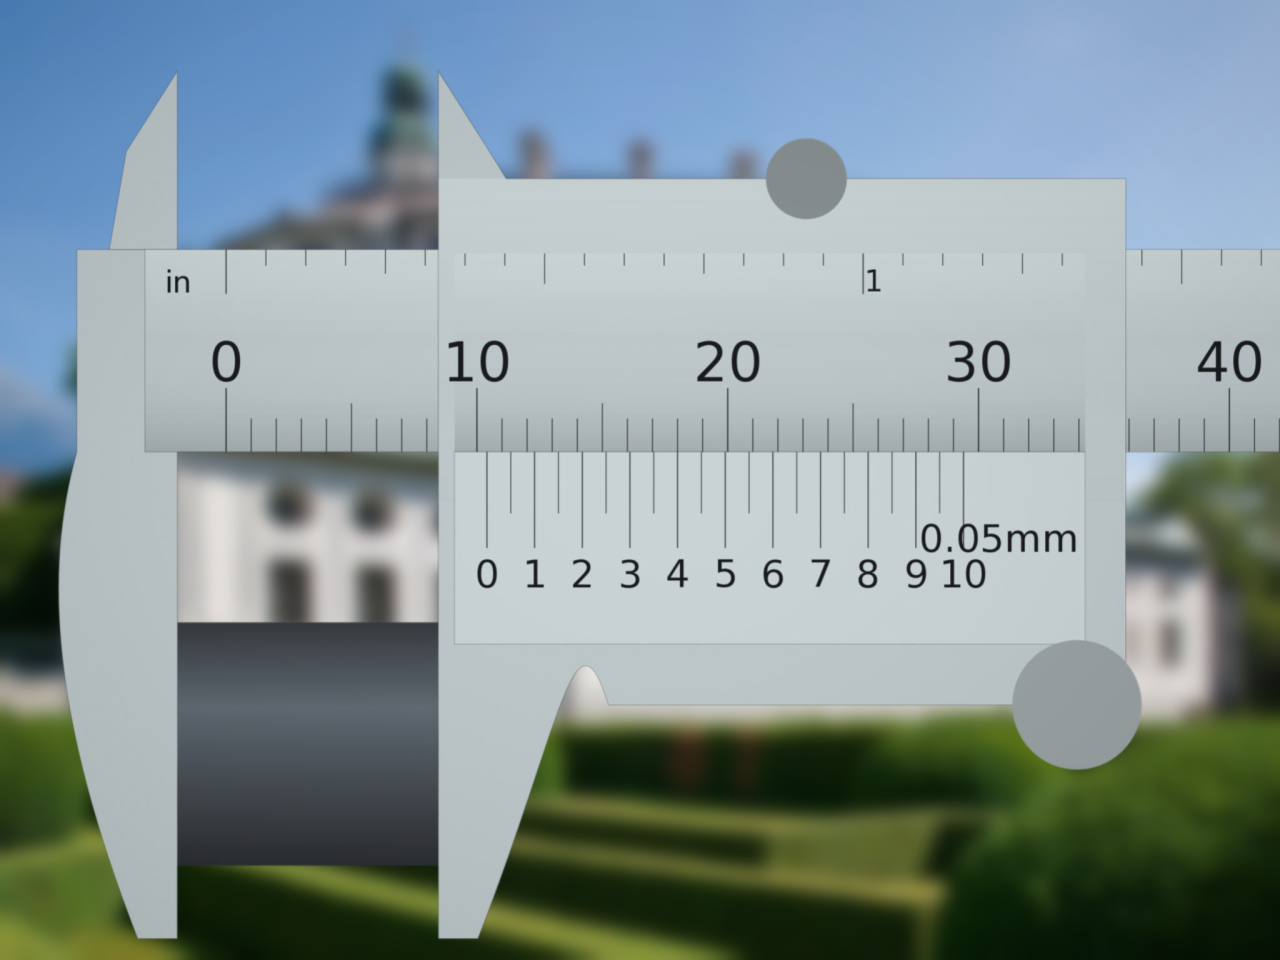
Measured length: 10.40 mm
